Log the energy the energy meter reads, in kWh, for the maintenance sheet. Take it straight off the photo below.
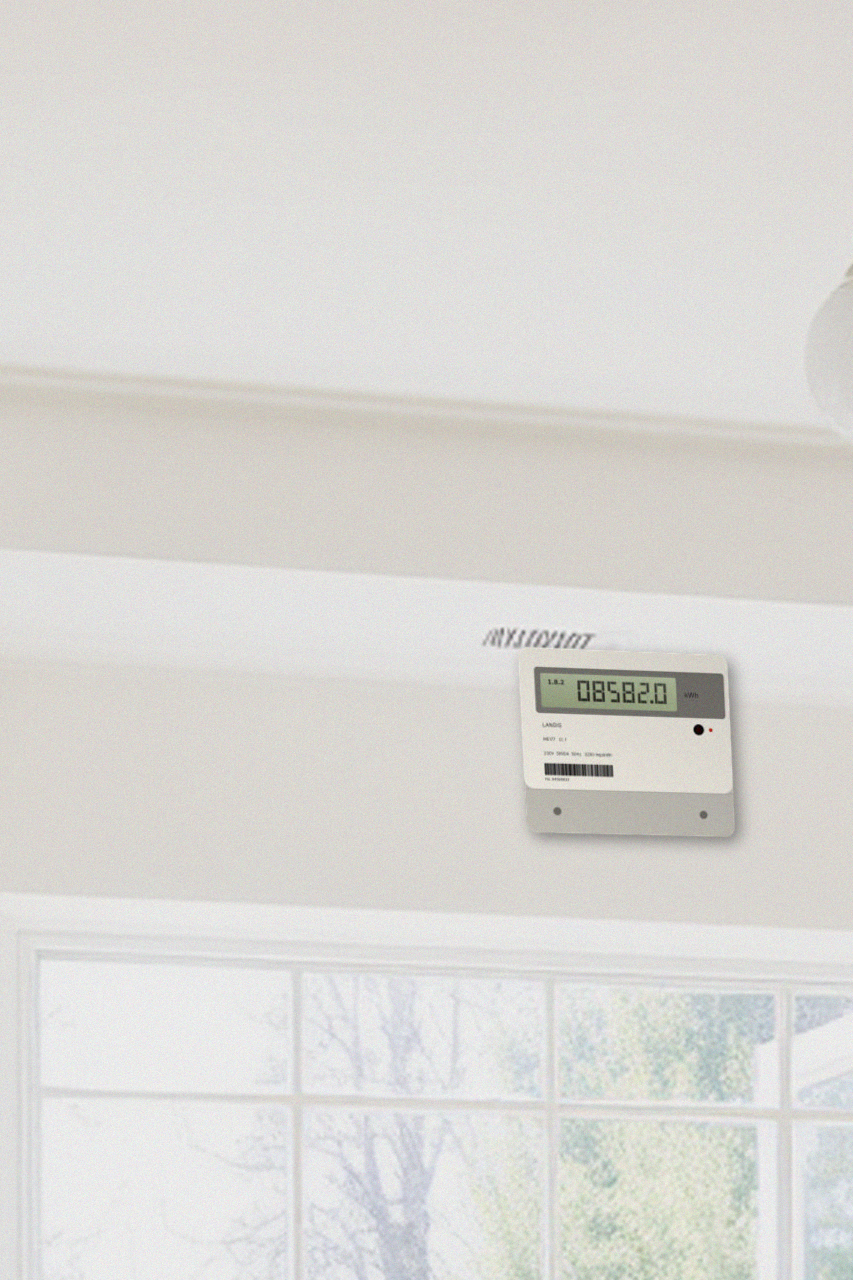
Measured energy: 8582.0 kWh
